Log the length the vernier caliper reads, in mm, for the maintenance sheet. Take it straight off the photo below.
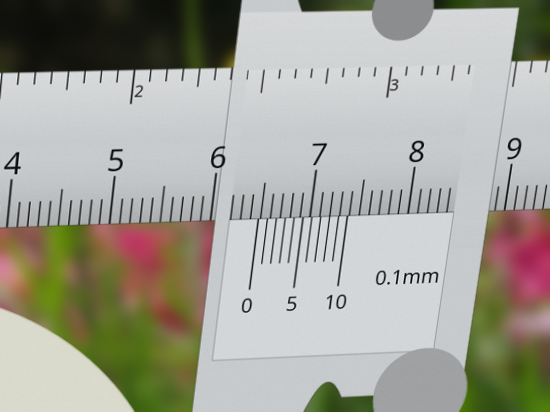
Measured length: 64.8 mm
